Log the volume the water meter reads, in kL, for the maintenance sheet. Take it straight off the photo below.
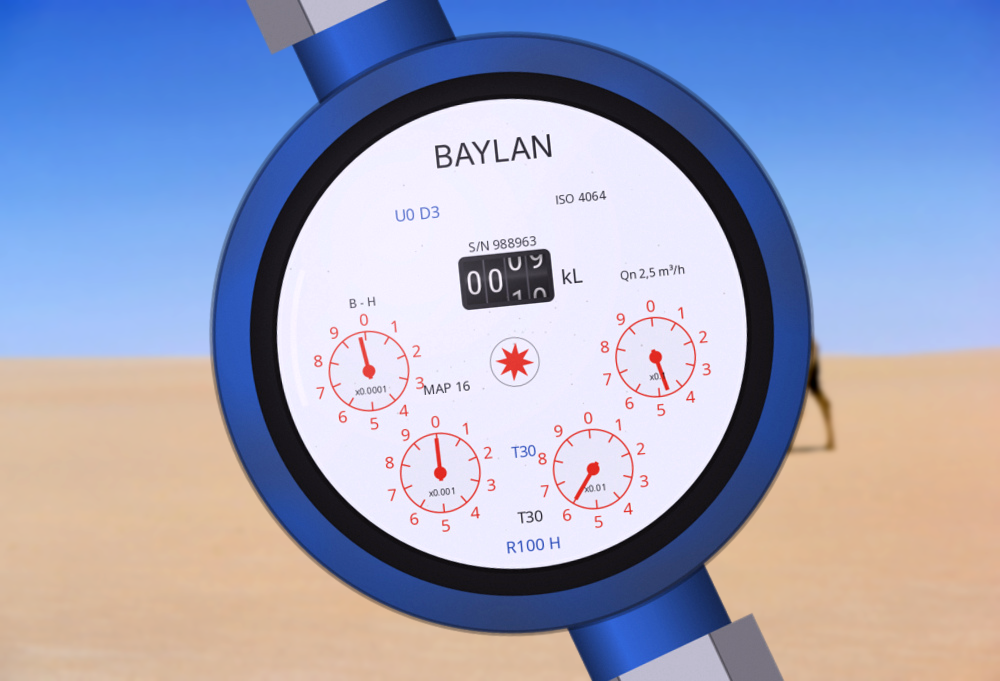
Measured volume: 9.4599 kL
